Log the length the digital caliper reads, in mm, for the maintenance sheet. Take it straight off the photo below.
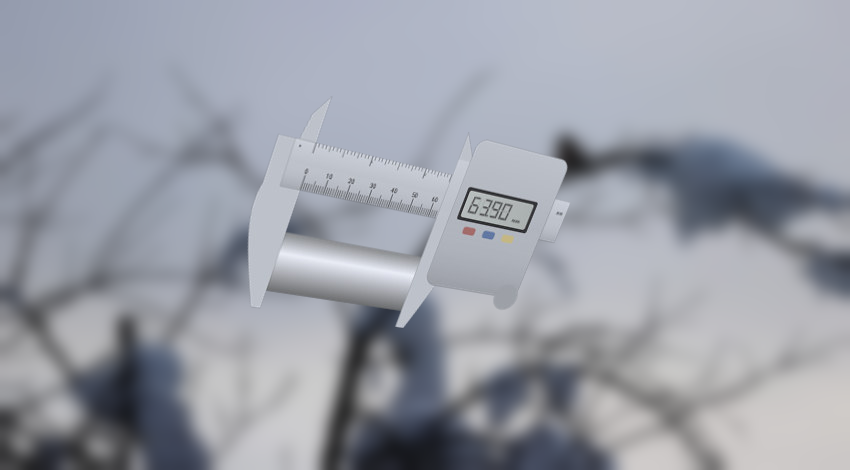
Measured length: 63.90 mm
